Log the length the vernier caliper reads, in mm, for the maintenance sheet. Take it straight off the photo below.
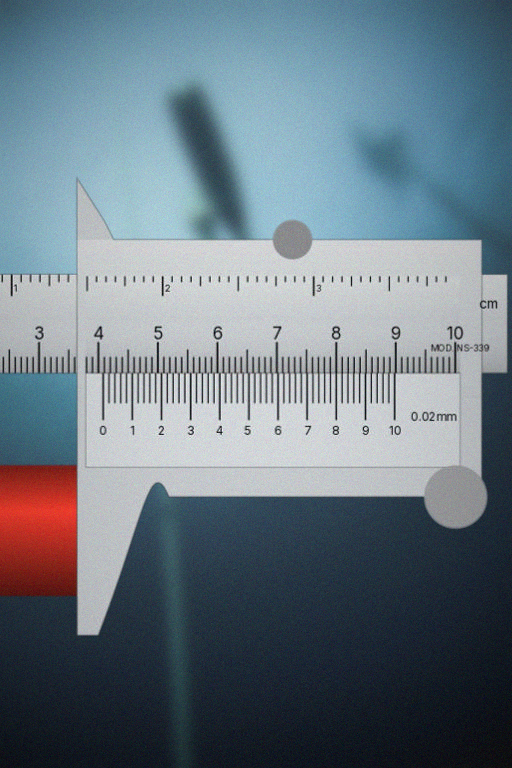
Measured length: 40.8 mm
